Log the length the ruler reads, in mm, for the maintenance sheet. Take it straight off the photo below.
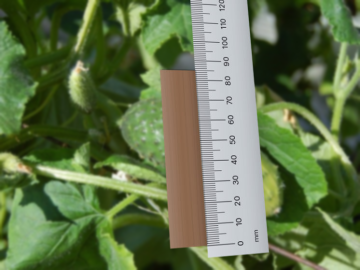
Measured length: 85 mm
